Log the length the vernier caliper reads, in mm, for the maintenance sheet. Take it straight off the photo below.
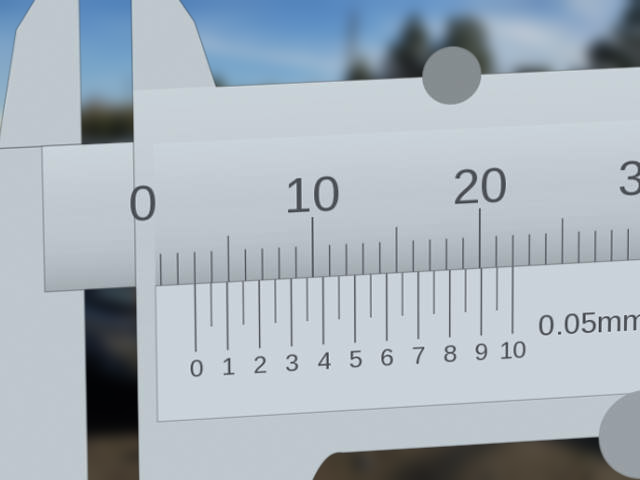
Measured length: 3.0 mm
